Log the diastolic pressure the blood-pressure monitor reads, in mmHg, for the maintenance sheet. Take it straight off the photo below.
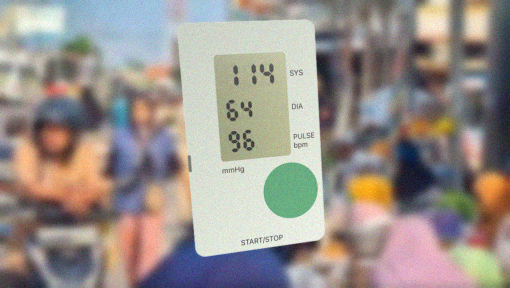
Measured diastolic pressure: 64 mmHg
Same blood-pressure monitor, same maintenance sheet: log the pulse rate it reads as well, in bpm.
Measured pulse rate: 96 bpm
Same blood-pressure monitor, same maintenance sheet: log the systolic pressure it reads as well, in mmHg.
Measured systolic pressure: 114 mmHg
